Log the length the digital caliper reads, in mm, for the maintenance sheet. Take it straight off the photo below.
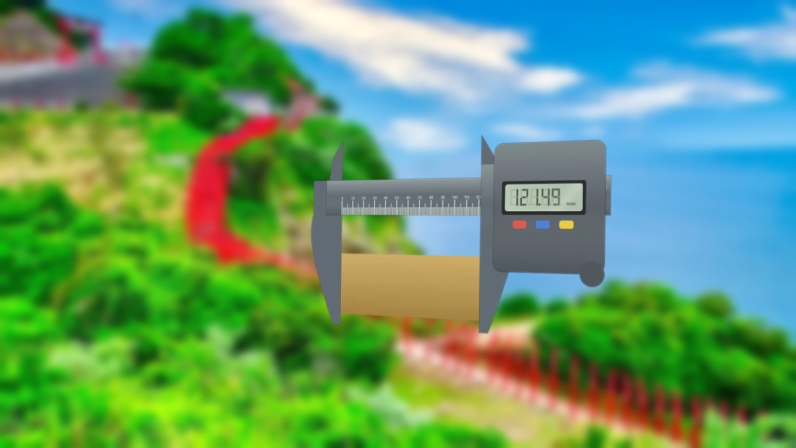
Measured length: 121.49 mm
